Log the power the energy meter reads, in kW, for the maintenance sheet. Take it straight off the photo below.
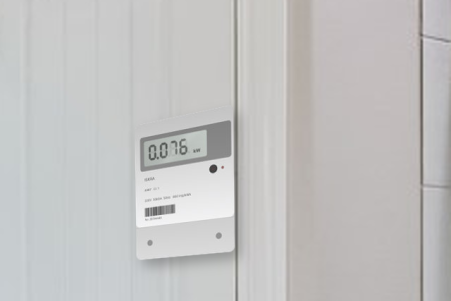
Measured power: 0.076 kW
